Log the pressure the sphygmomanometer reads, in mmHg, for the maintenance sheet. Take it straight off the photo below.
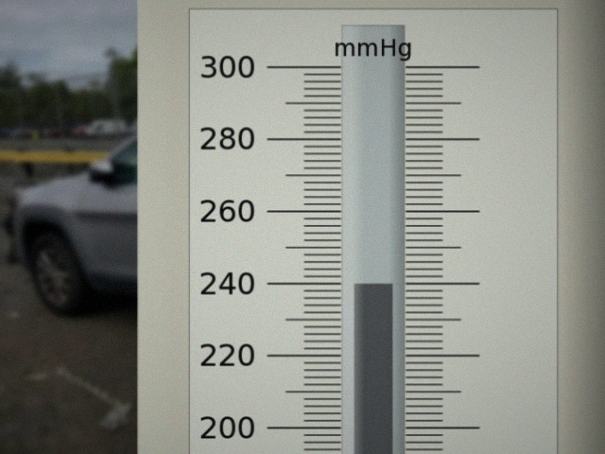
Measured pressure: 240 mmHg
